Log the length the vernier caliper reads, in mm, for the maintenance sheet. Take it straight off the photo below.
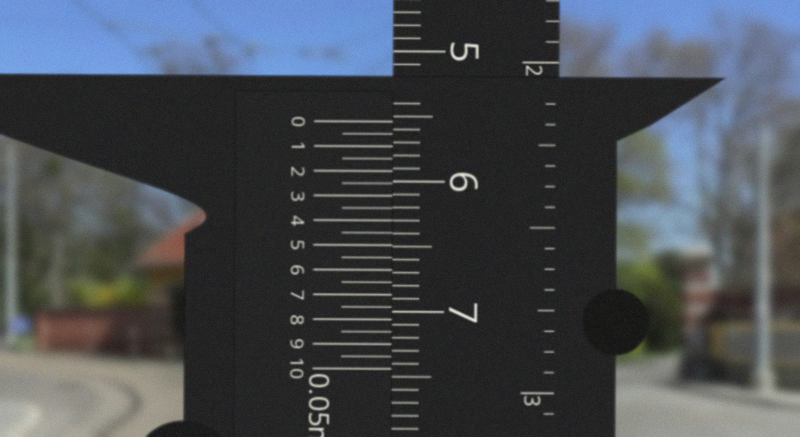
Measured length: 55.4 mm
